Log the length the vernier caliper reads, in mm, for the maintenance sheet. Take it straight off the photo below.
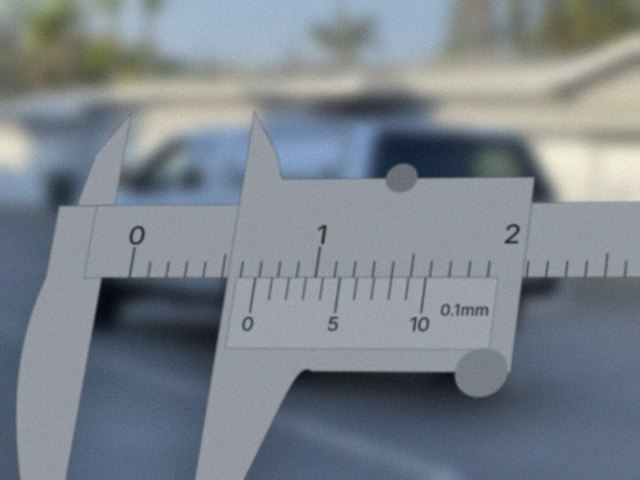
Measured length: 6.8 mm
